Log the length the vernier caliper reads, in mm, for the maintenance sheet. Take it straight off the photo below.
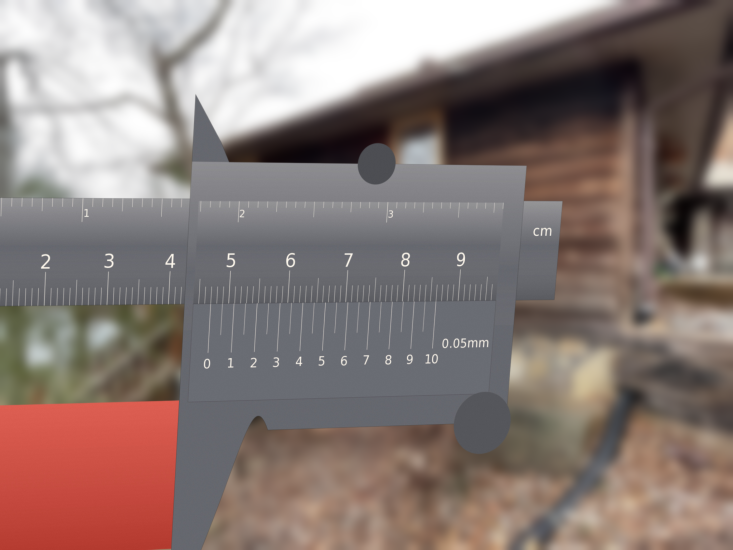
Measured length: 47.0 mm
